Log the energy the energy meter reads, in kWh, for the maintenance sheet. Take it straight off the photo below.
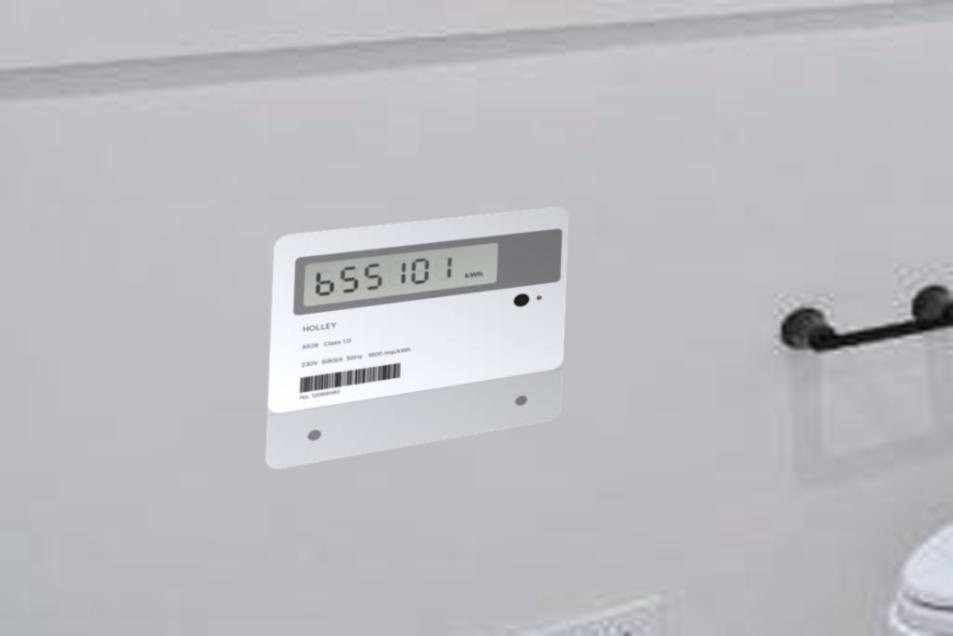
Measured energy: 655101 kWh
